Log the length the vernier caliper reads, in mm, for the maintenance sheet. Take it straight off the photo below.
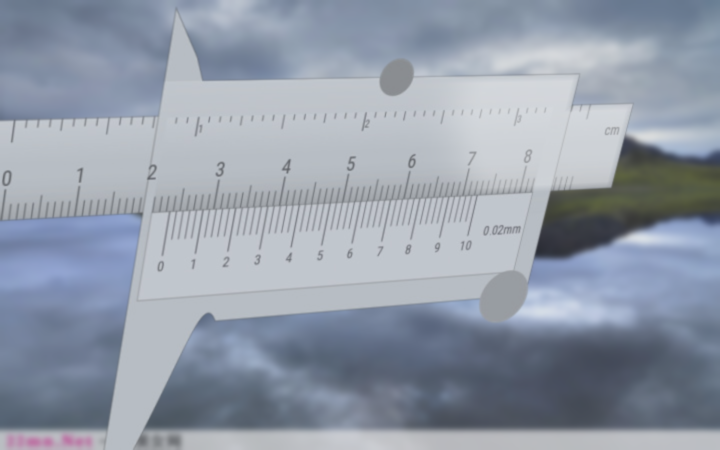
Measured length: 23.5 mm
